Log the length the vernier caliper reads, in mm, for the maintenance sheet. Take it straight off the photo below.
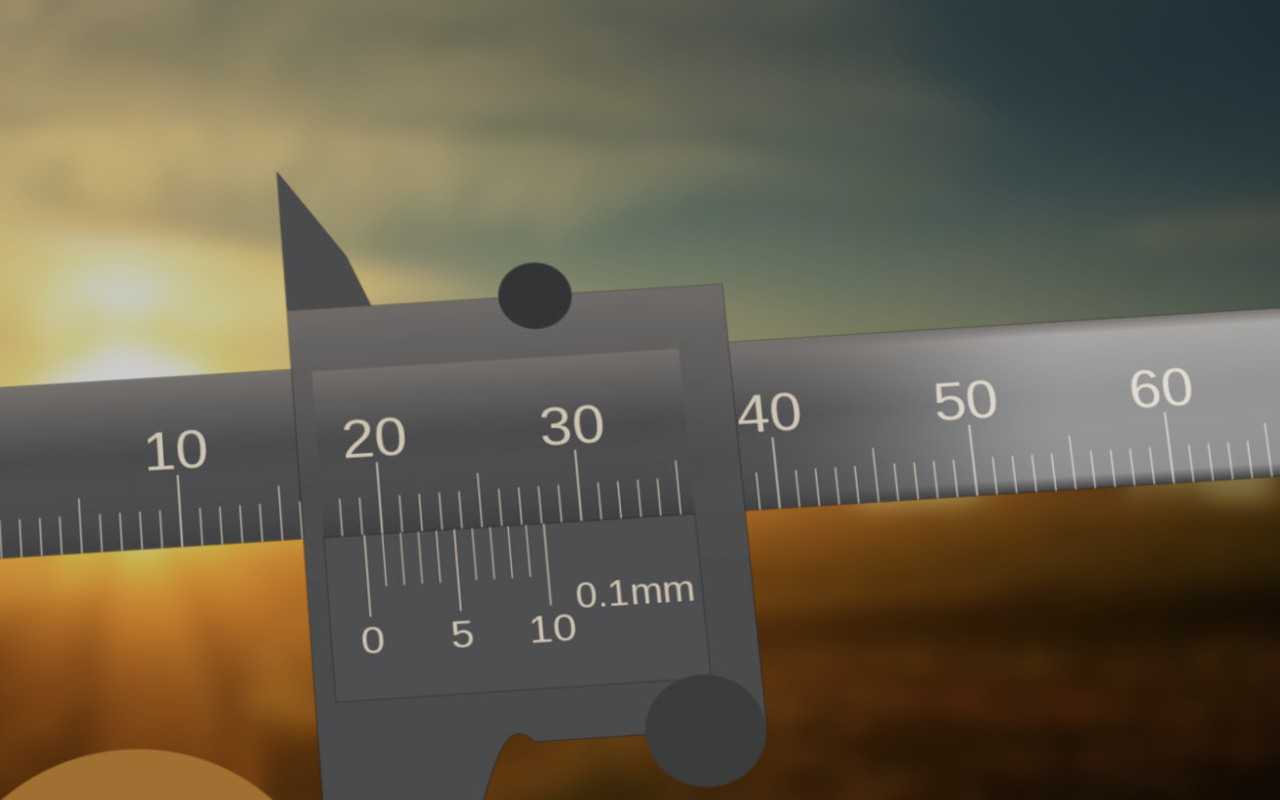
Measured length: 19.1 mm
